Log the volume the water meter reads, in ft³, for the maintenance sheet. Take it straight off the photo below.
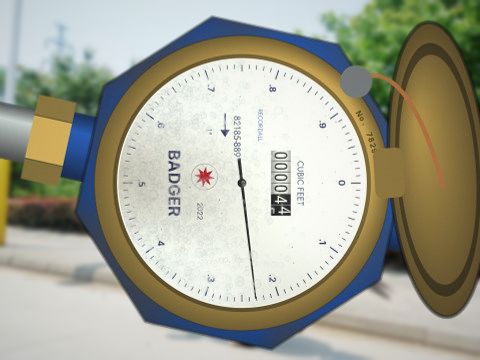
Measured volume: 44.23 ft³
